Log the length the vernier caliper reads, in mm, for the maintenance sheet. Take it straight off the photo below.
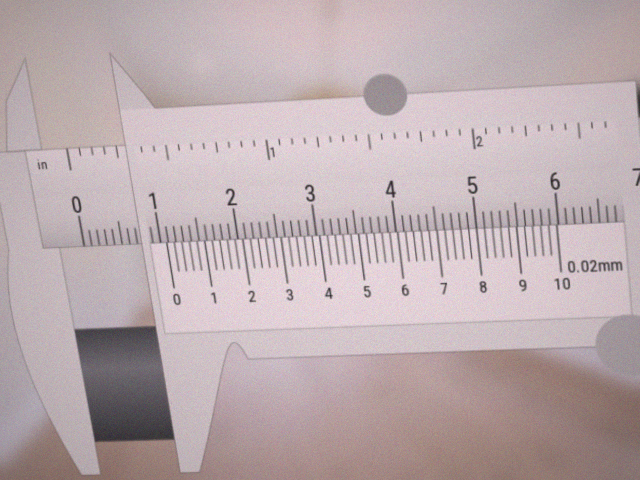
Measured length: 10.8 mm
